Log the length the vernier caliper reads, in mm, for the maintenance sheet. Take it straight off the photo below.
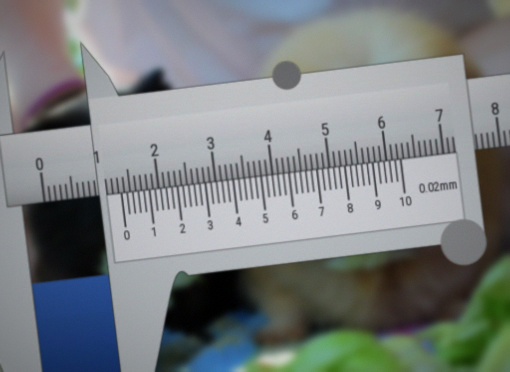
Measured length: 13.5 mm
